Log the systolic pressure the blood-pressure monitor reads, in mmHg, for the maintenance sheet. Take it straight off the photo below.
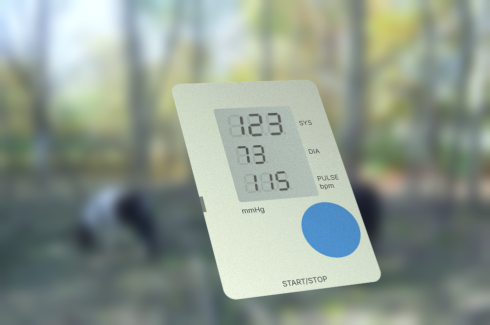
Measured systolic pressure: 123 mmHg
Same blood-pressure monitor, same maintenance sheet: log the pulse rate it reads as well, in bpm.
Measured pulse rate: 115 bpm
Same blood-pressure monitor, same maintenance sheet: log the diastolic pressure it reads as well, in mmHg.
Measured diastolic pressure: 73 mmHg
